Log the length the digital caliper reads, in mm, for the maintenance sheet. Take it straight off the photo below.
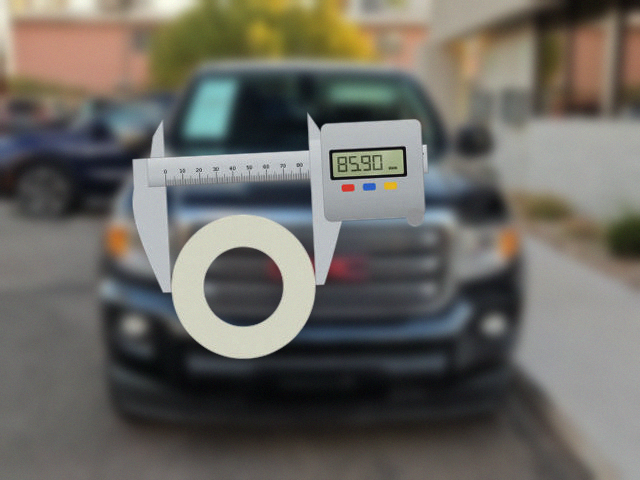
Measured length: 85.90 mm
